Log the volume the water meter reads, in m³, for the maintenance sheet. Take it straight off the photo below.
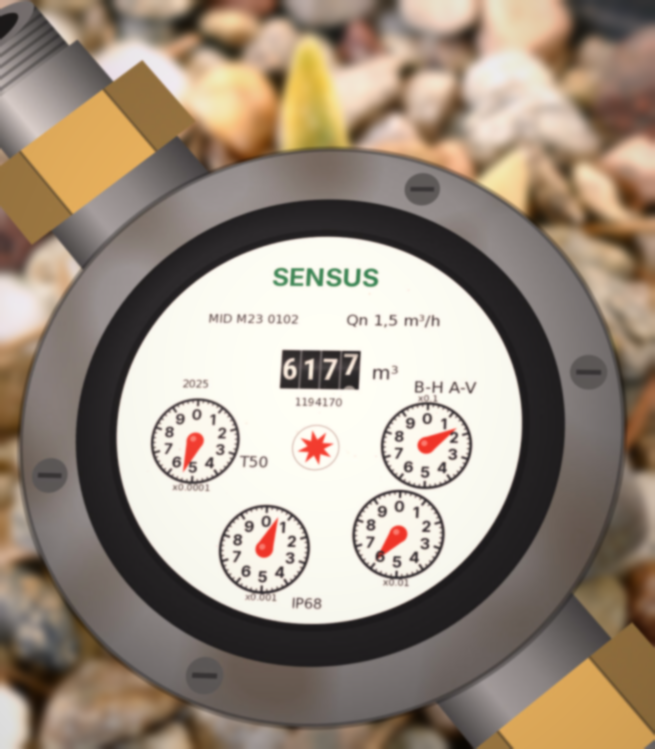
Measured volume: 6177.1605 m³
